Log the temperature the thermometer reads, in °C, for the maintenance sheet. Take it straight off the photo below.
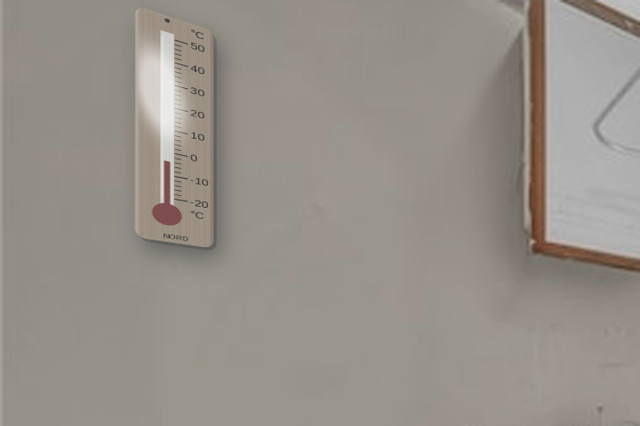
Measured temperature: -4 °C
